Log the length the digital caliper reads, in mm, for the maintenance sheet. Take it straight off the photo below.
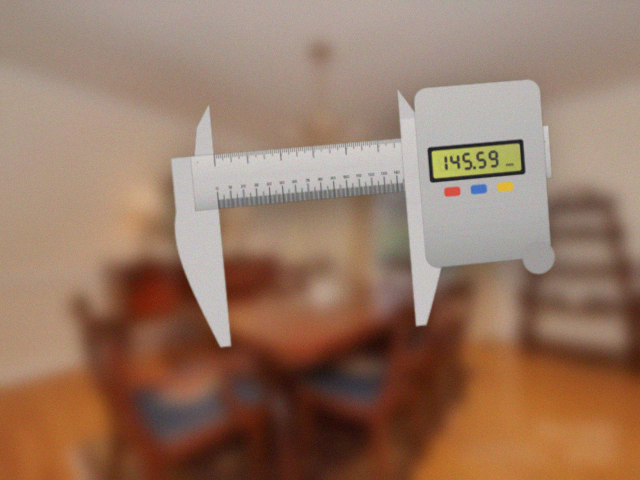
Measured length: 145.59 mm
